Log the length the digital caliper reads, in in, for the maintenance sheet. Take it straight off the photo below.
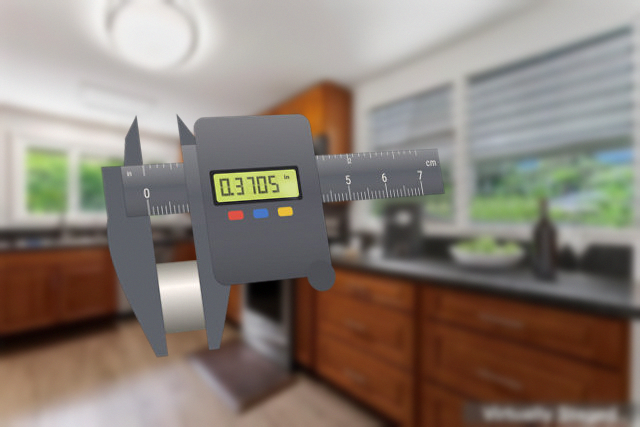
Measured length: 0.3705 in
